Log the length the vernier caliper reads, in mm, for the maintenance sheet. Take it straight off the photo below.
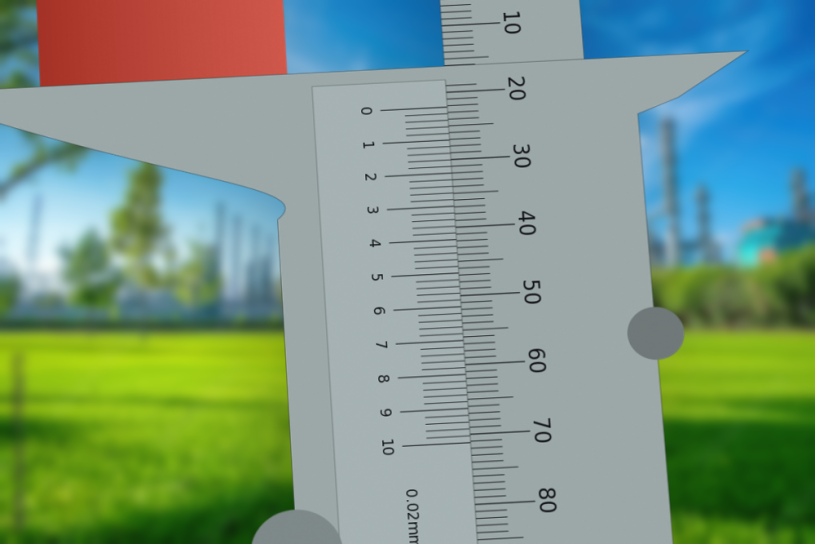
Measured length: 22.2 mm
